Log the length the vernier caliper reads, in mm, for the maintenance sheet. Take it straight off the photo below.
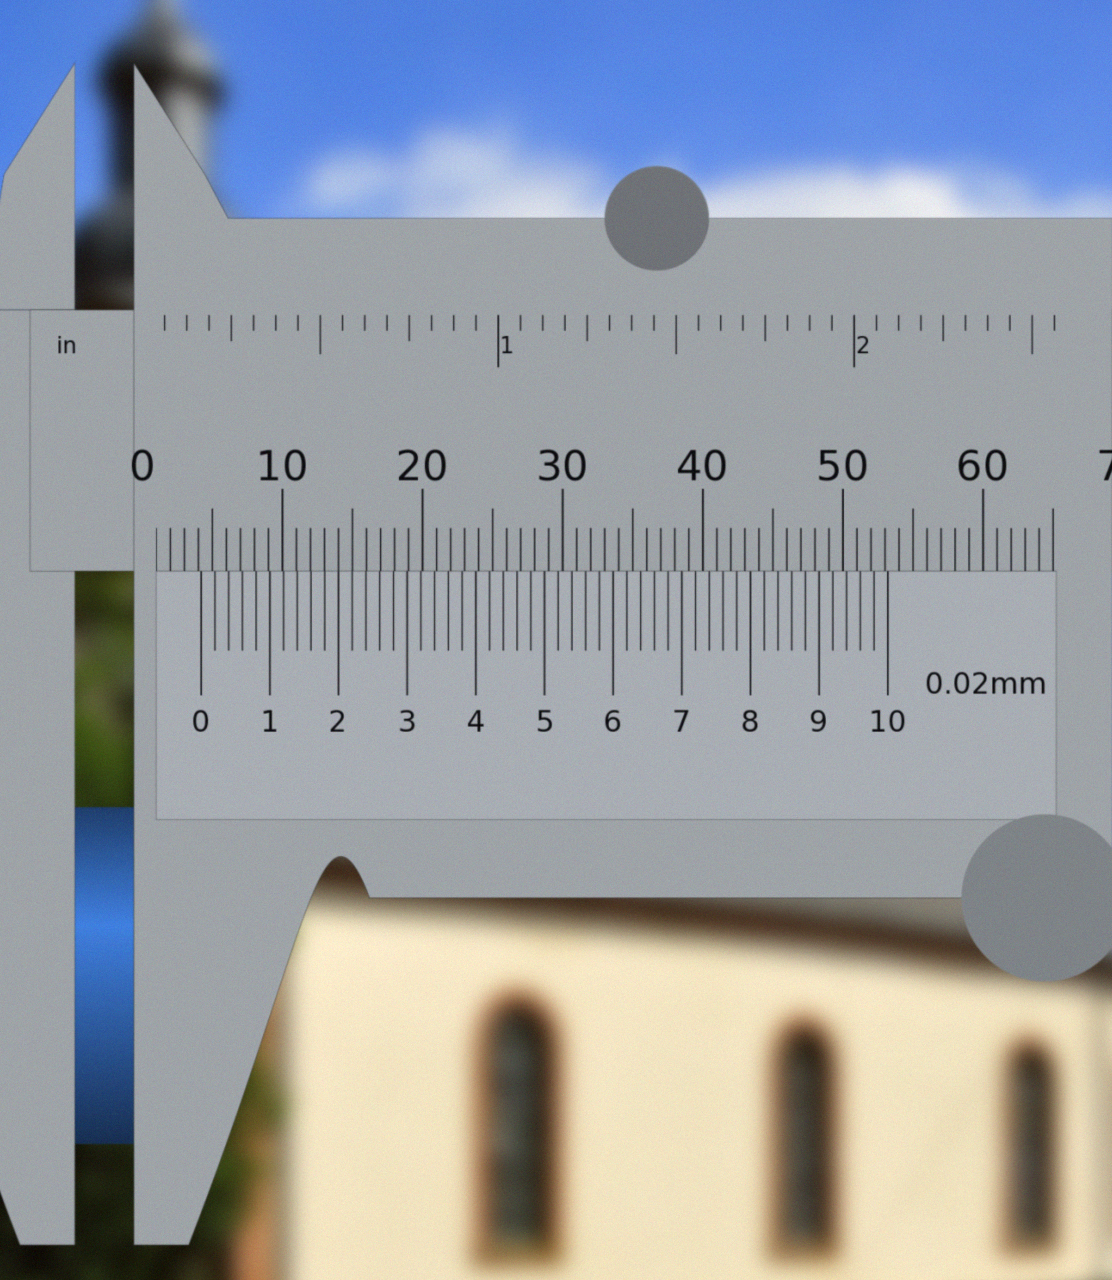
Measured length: 4.2 mm
